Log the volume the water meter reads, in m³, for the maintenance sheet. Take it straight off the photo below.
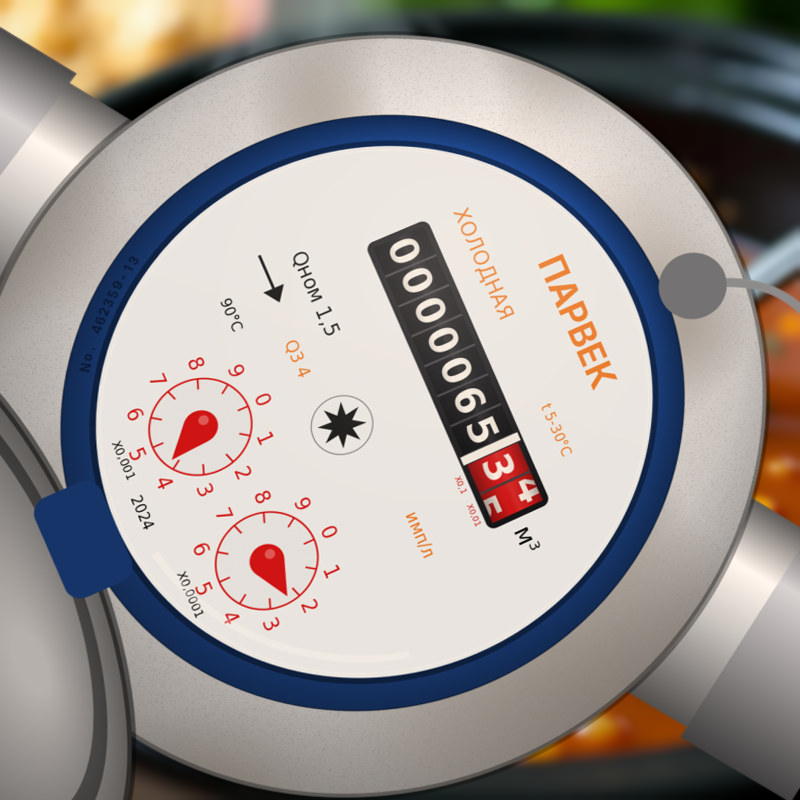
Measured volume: 65.3442 m³
